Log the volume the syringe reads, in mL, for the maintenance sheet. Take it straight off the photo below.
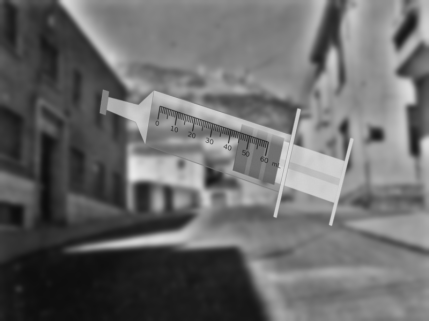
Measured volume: 45 mL
